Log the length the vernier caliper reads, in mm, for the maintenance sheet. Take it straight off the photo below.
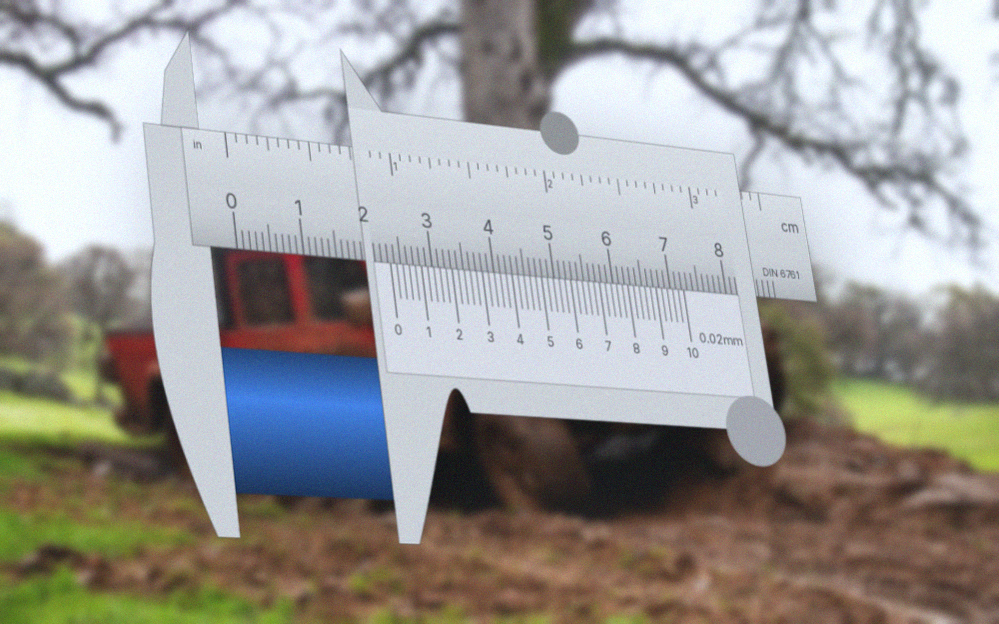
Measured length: 23.4 mm
